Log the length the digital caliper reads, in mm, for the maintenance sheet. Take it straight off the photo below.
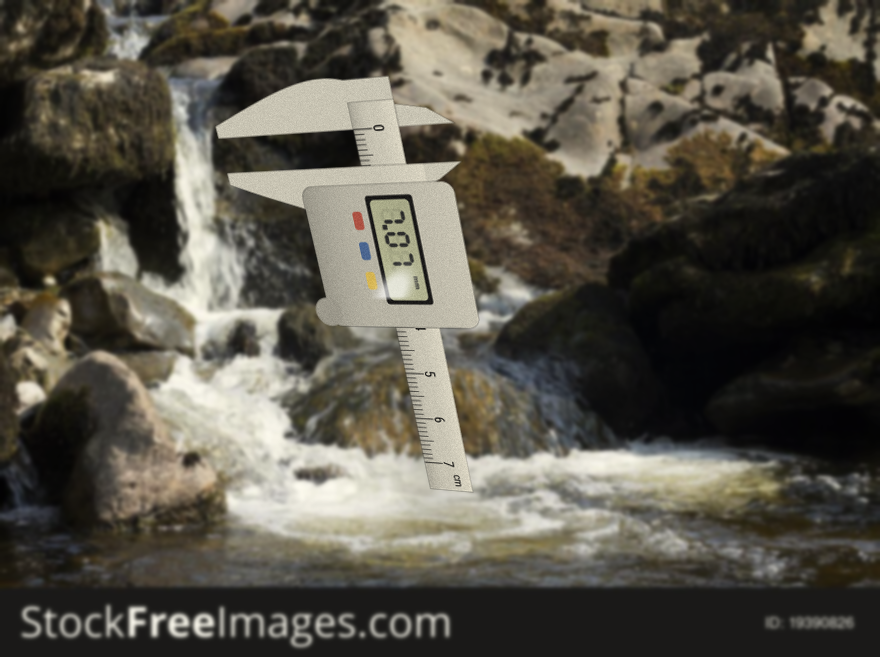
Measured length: 7.07 mm
